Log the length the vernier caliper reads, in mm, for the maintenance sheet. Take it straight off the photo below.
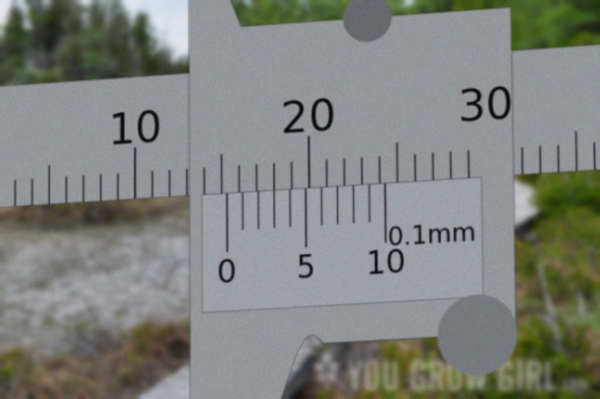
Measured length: 15.3 mm
